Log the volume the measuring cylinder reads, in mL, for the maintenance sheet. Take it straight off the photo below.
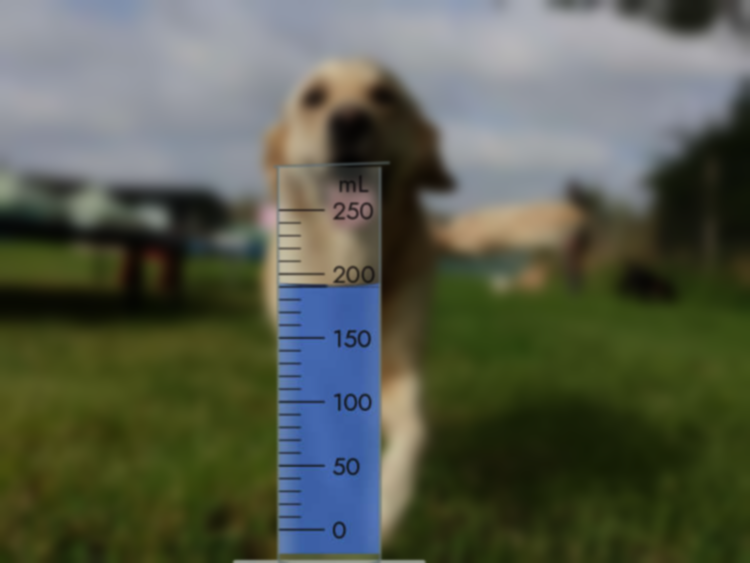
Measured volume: 190 mL
